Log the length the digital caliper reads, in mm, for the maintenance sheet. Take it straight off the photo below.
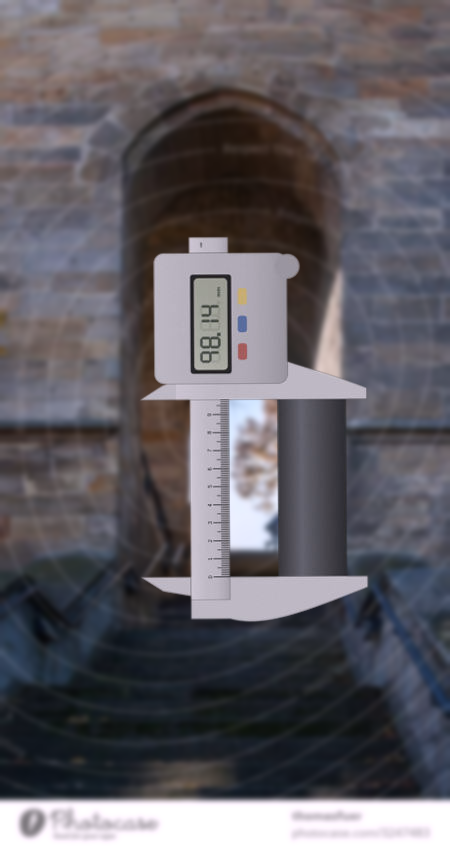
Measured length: 98.14 mm
